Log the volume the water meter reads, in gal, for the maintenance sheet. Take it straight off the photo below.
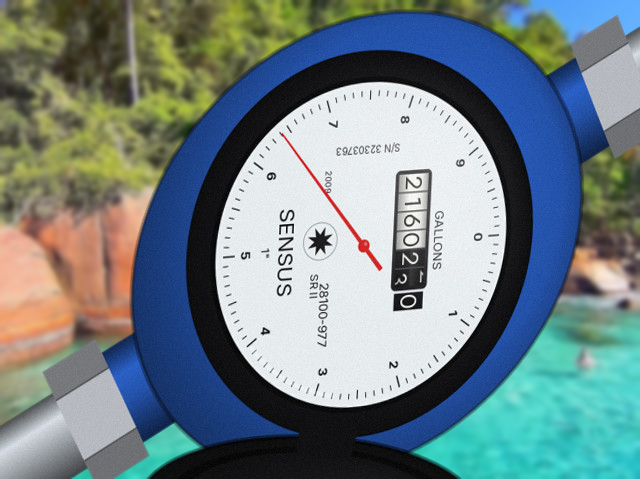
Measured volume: 2160226.4 gal
